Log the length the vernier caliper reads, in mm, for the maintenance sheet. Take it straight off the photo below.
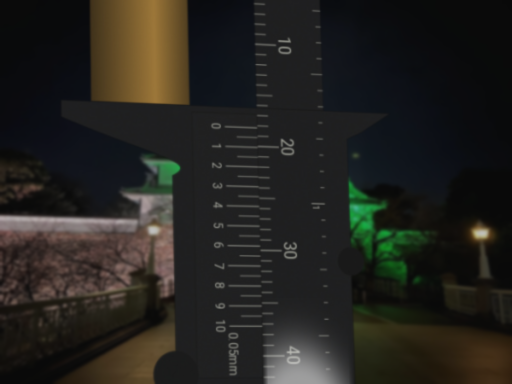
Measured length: 18.2 mm
